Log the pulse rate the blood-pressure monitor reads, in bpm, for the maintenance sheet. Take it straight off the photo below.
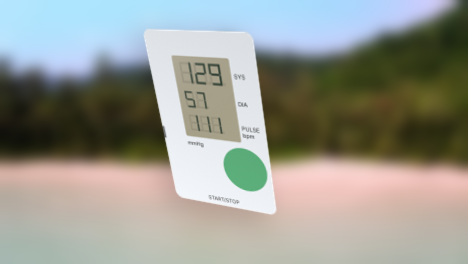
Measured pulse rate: 111 bpm
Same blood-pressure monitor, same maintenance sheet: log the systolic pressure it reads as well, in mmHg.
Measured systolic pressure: 129 mmHg
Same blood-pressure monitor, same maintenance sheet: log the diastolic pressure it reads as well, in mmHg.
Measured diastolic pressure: 57 mmHg
